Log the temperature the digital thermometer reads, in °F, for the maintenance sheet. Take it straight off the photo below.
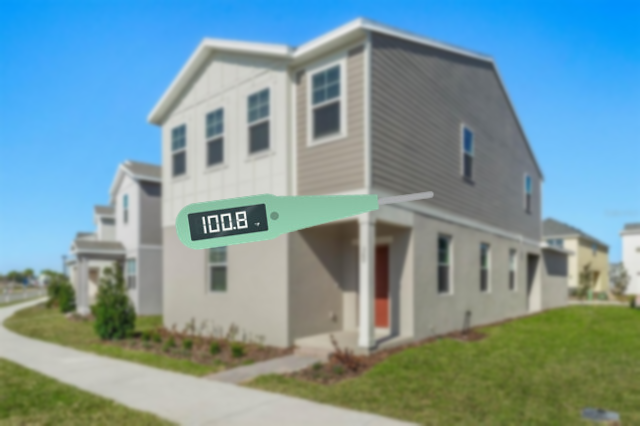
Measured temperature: 100.8 °F
